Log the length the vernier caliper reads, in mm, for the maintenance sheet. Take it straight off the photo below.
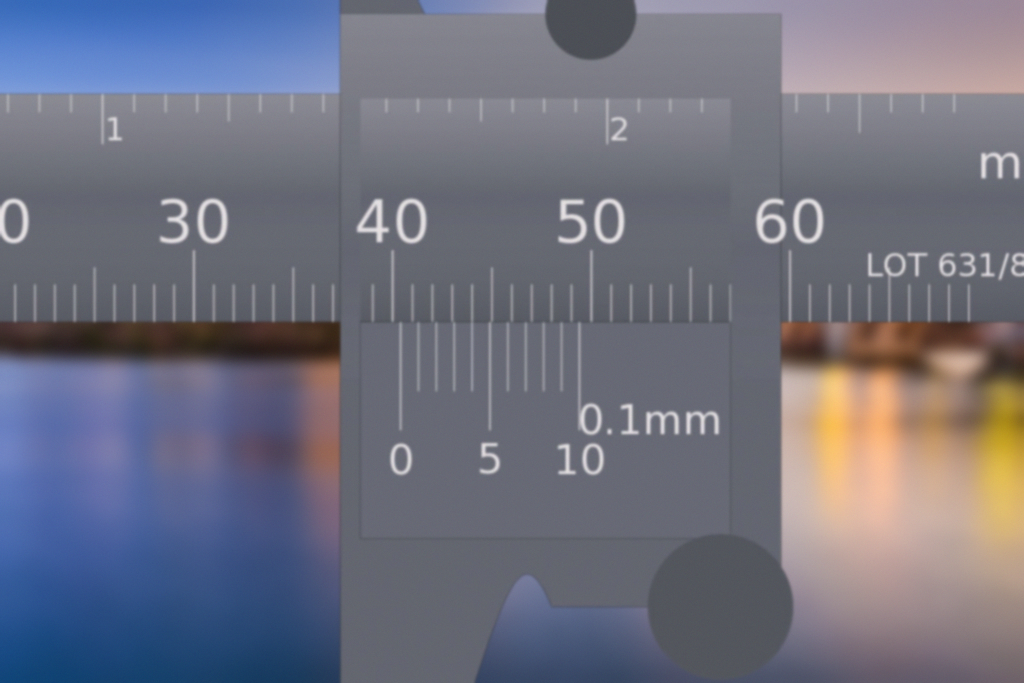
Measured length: 40.4 mm
